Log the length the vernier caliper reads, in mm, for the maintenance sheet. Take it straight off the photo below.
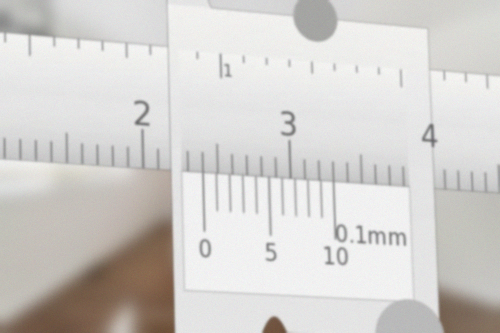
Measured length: 24.0 mm
